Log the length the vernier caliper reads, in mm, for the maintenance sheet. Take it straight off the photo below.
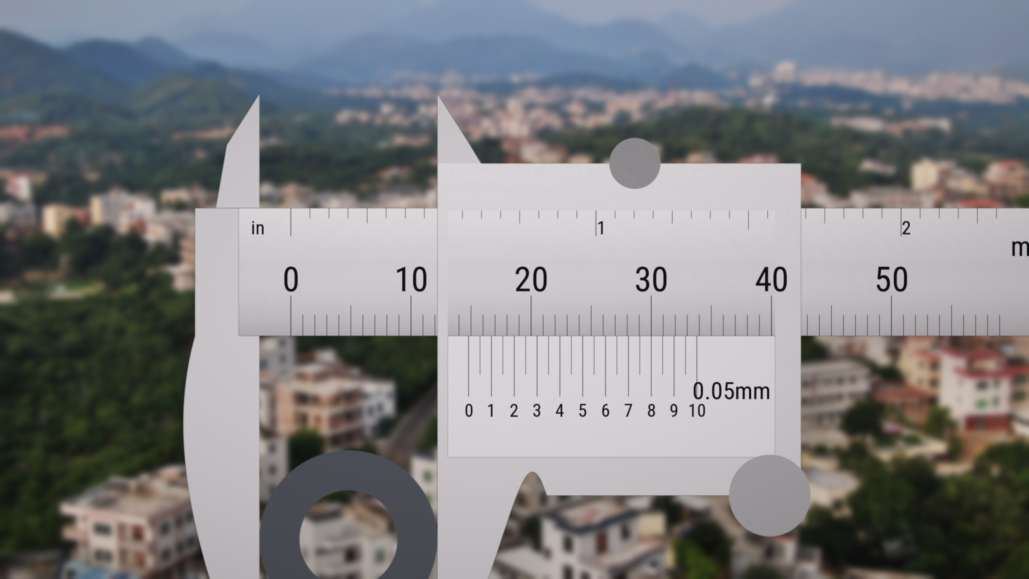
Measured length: 14.8 mm
